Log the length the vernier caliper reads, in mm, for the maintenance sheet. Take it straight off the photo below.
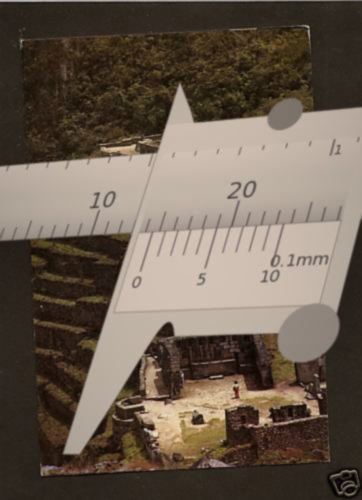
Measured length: 14.5 mm
